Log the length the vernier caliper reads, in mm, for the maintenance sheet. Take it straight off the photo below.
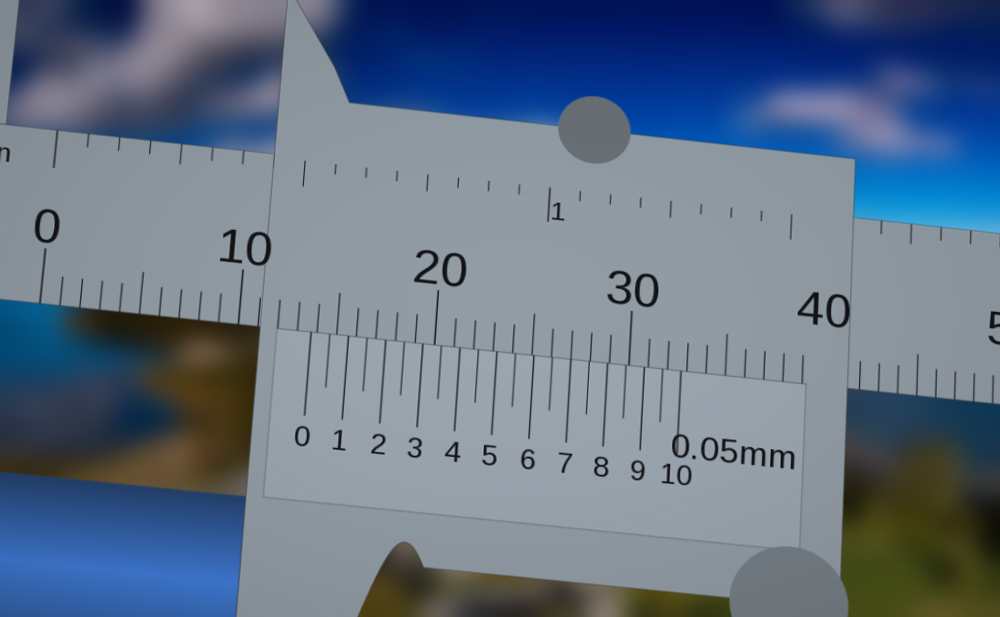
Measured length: 13.7 mm
